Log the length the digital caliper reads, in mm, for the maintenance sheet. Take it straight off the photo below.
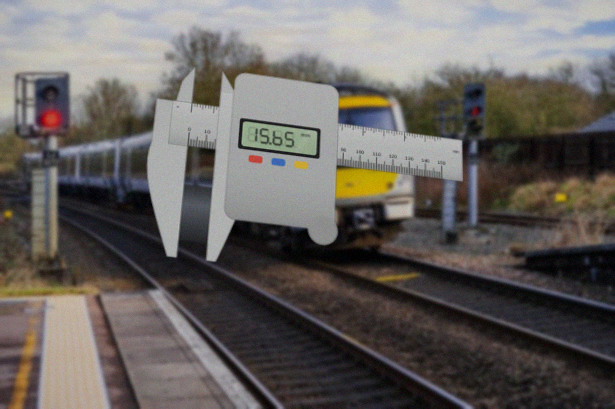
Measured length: 15.65 mm
